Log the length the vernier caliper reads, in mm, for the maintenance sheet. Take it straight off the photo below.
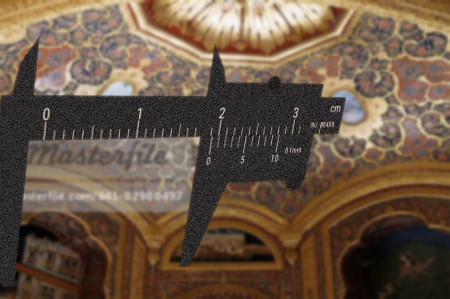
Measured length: 19.2 mm
